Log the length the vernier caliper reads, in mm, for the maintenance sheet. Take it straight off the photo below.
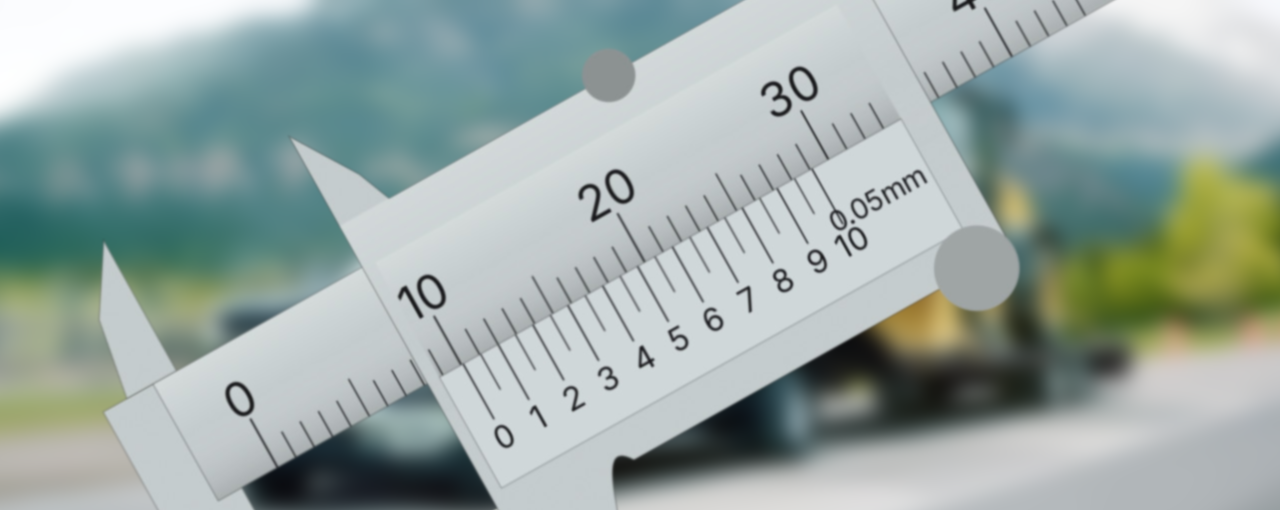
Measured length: 10.1 mm
